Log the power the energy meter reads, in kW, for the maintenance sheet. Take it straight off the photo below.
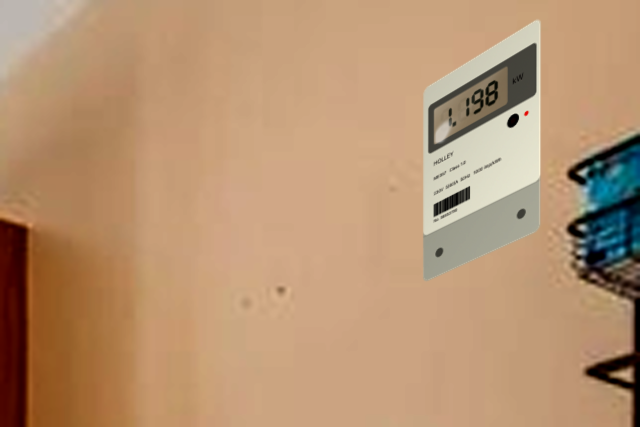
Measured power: 1.198 kW
